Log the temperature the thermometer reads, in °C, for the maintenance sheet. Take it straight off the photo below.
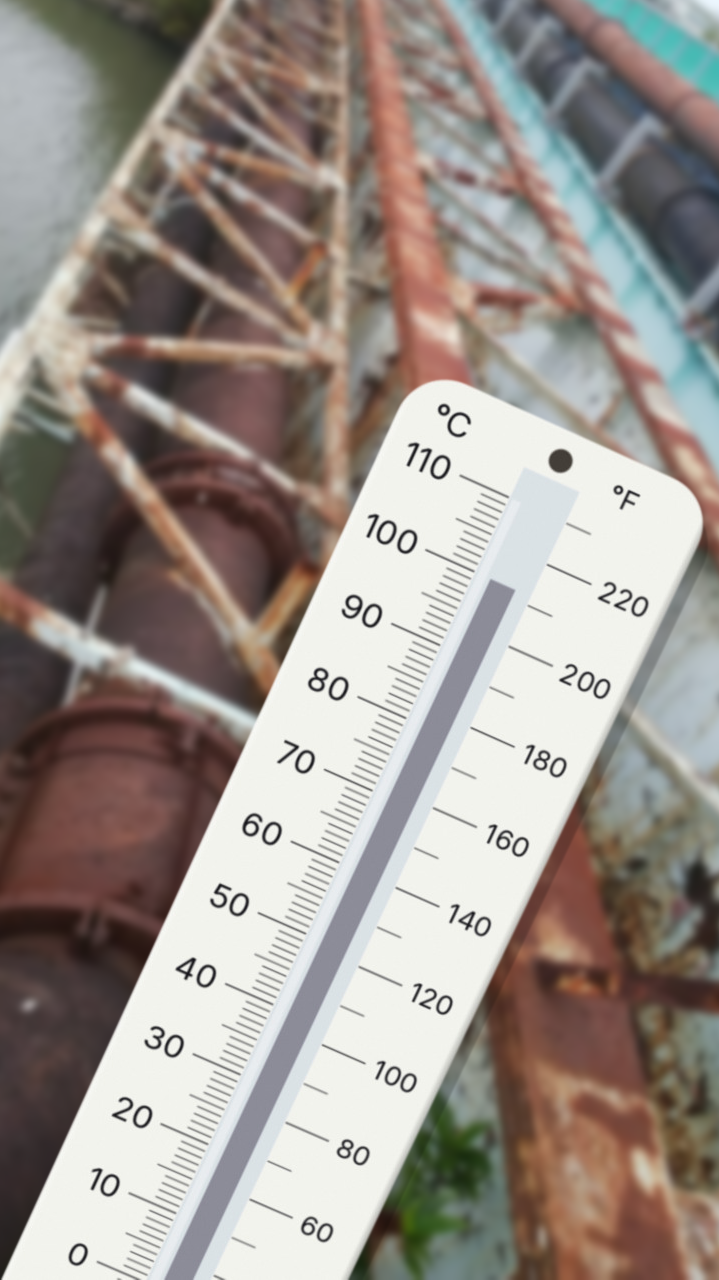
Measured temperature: 100 °C
